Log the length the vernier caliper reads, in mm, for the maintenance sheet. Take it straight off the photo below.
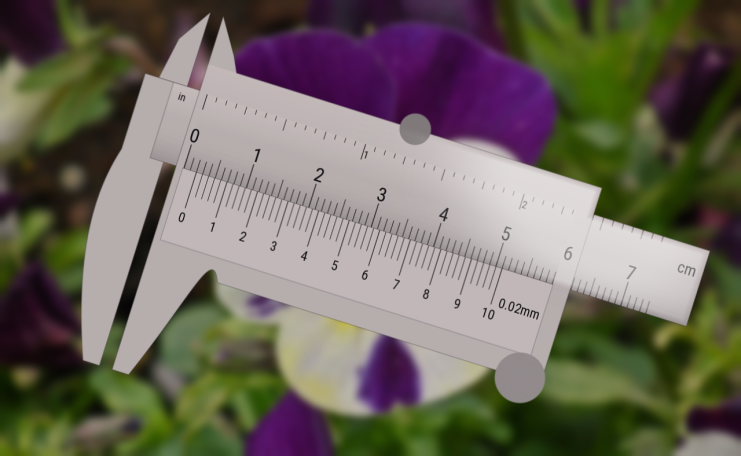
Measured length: 2.0 mm
